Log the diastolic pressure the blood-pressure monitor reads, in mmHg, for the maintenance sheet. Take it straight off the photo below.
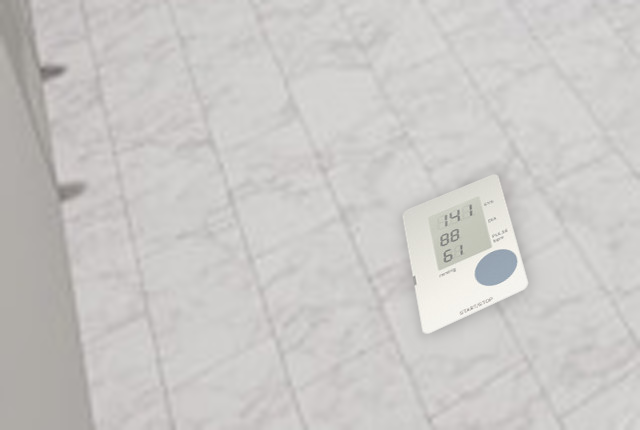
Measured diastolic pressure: 88 mmHg
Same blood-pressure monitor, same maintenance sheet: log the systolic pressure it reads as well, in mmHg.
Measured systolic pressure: 141 mmHg
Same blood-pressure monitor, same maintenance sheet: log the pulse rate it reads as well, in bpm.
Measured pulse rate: 61 bpm
